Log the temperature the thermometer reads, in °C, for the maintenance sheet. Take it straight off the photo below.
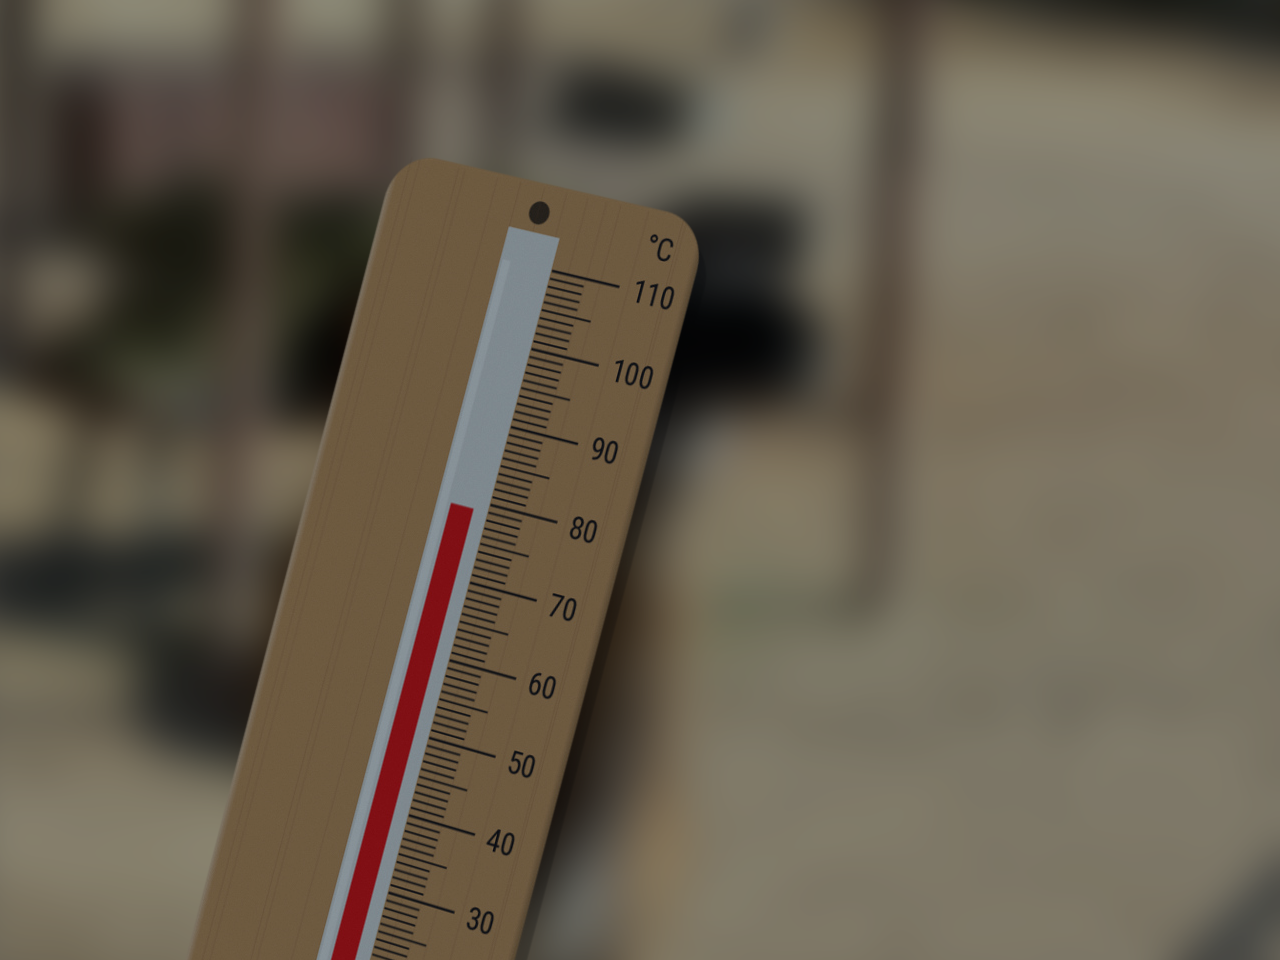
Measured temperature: 79 °C
